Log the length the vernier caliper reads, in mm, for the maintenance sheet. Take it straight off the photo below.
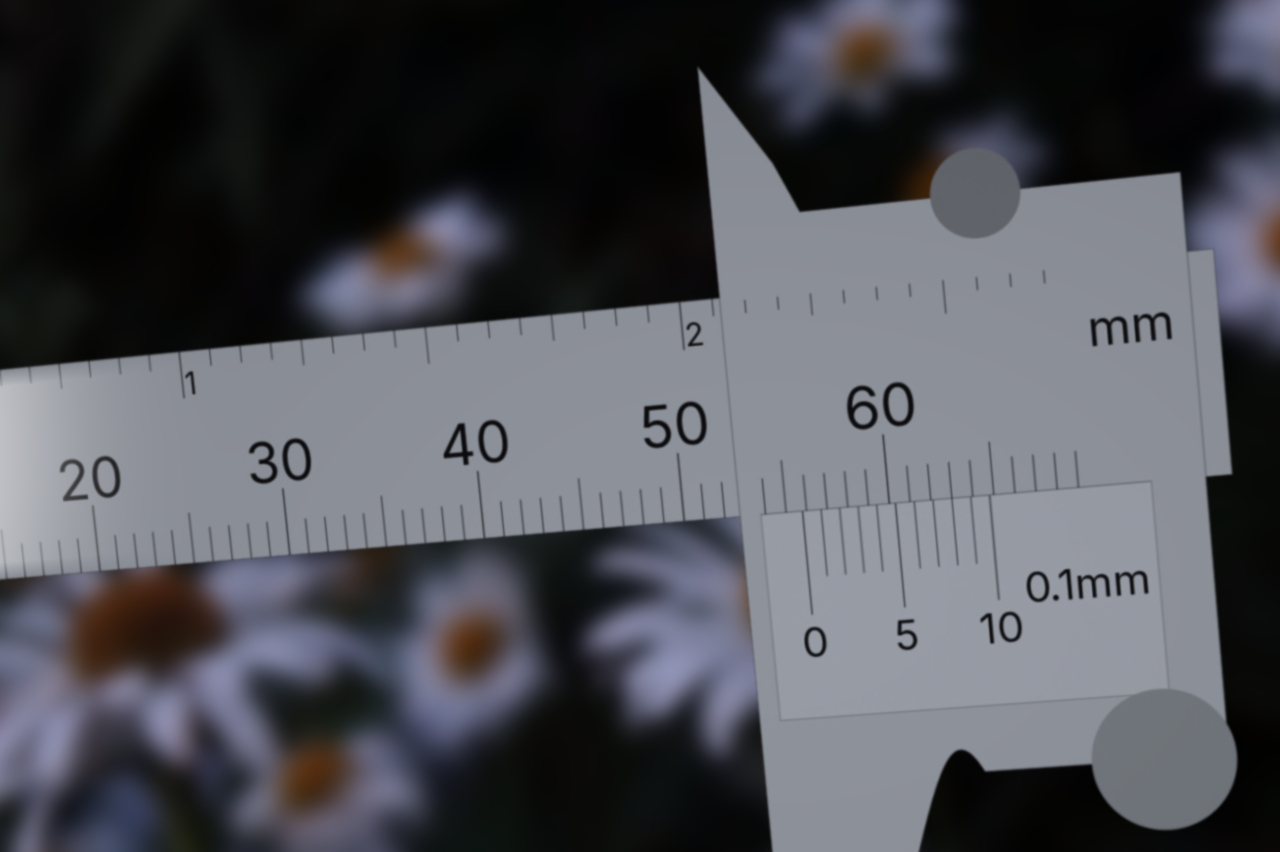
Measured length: 55.8 mm
